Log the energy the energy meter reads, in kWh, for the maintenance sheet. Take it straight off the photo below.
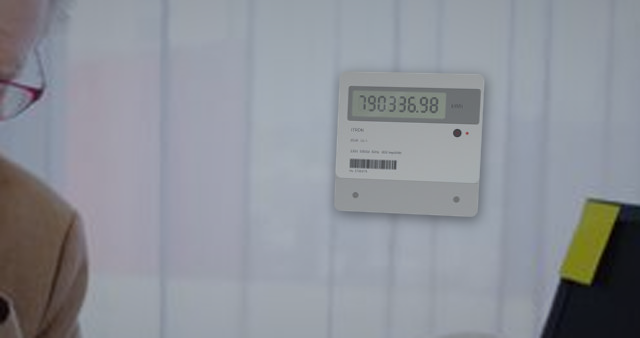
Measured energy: 790336.98 kWh
